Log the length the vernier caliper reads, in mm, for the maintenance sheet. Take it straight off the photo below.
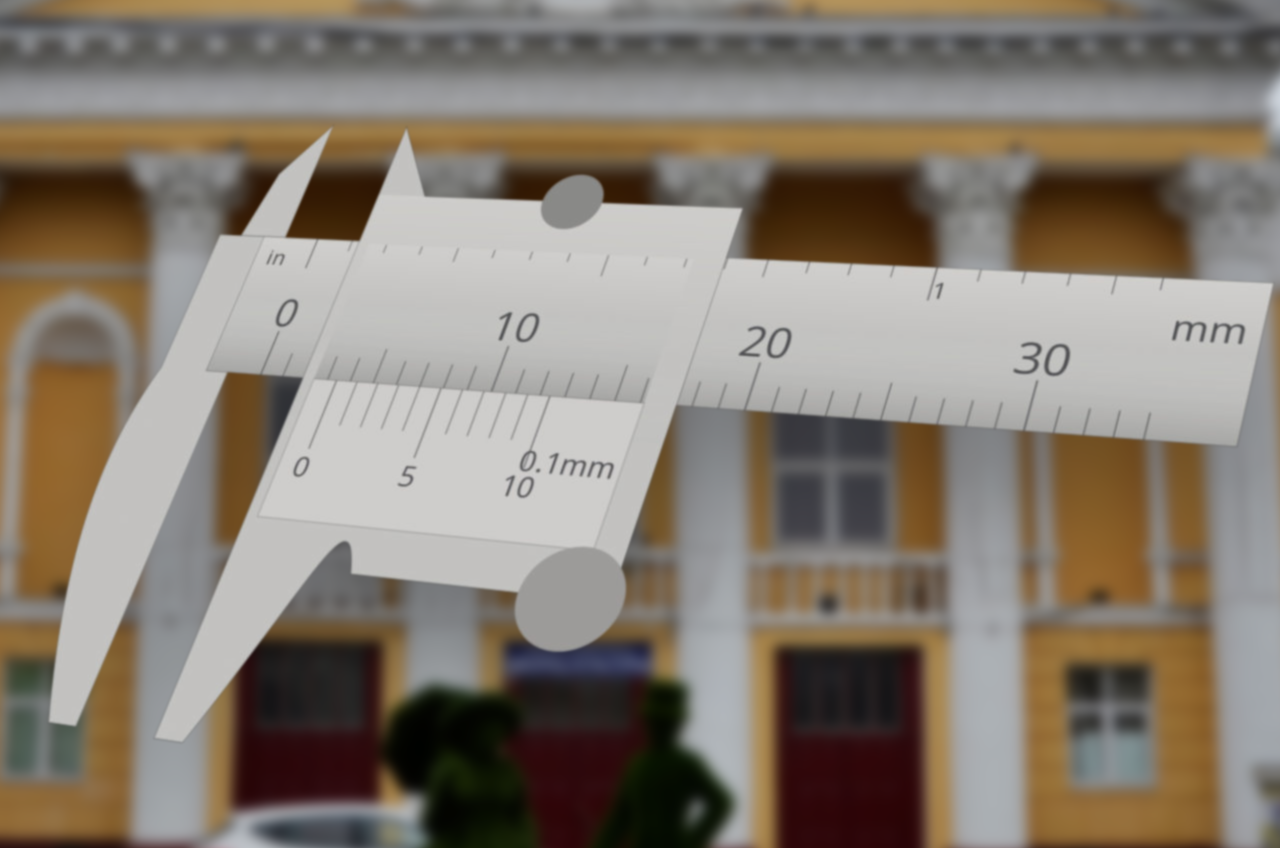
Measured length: 3.4 mm
